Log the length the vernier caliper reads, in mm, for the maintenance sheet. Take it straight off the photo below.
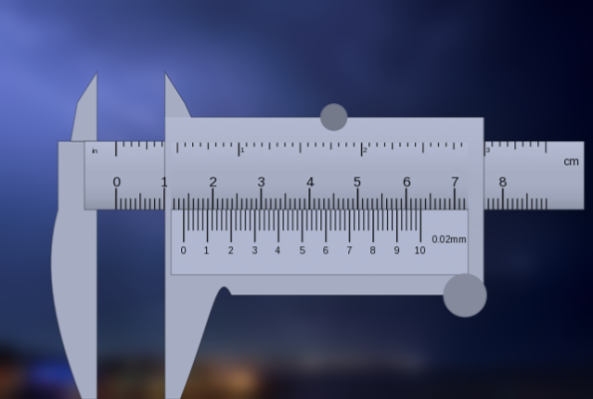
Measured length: 14.0 mm
